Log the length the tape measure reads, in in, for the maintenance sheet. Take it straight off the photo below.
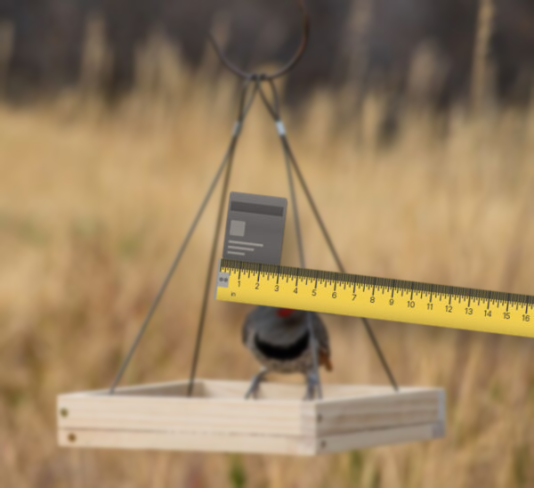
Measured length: 3 in
